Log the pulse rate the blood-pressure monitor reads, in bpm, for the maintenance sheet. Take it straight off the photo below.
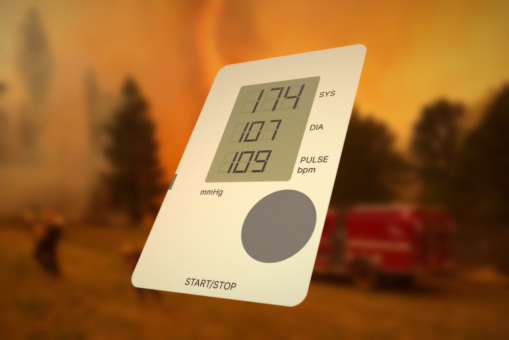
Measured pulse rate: 109 bpm
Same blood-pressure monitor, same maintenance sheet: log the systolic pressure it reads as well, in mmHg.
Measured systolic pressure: 174 mmHg
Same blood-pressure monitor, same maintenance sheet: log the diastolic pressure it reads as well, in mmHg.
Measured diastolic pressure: 107 mmHg
